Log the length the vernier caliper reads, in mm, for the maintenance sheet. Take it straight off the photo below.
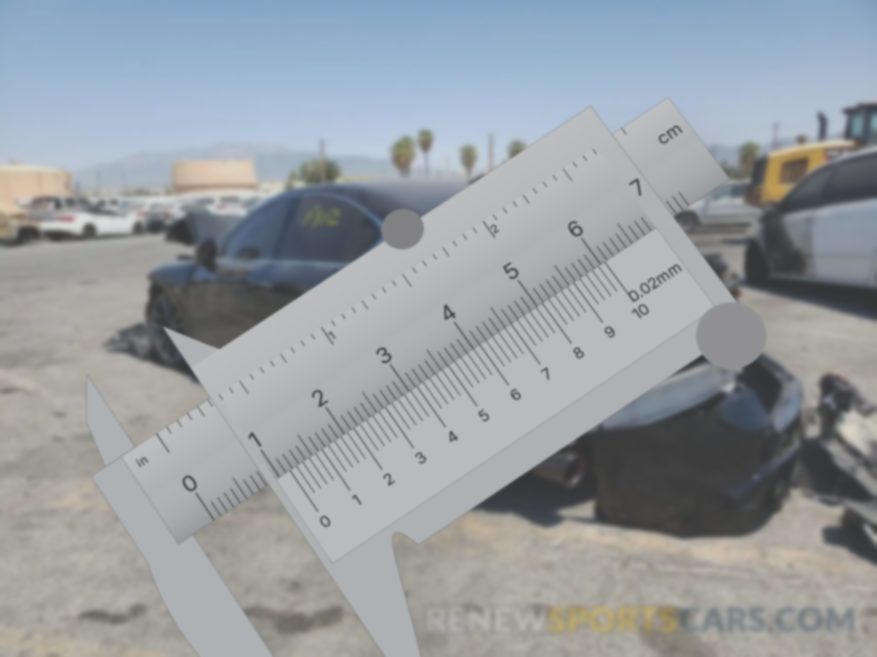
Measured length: 11.6 mm
